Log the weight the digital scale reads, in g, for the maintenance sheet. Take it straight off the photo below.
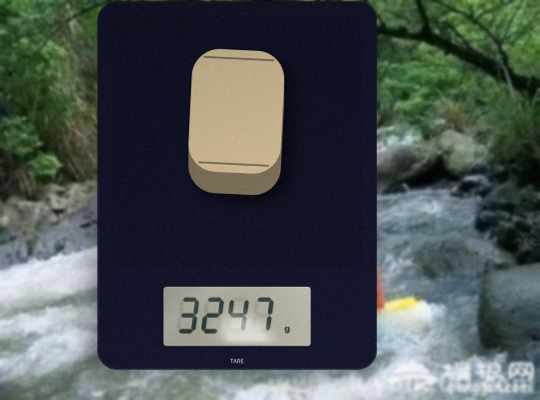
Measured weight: 3247 g
